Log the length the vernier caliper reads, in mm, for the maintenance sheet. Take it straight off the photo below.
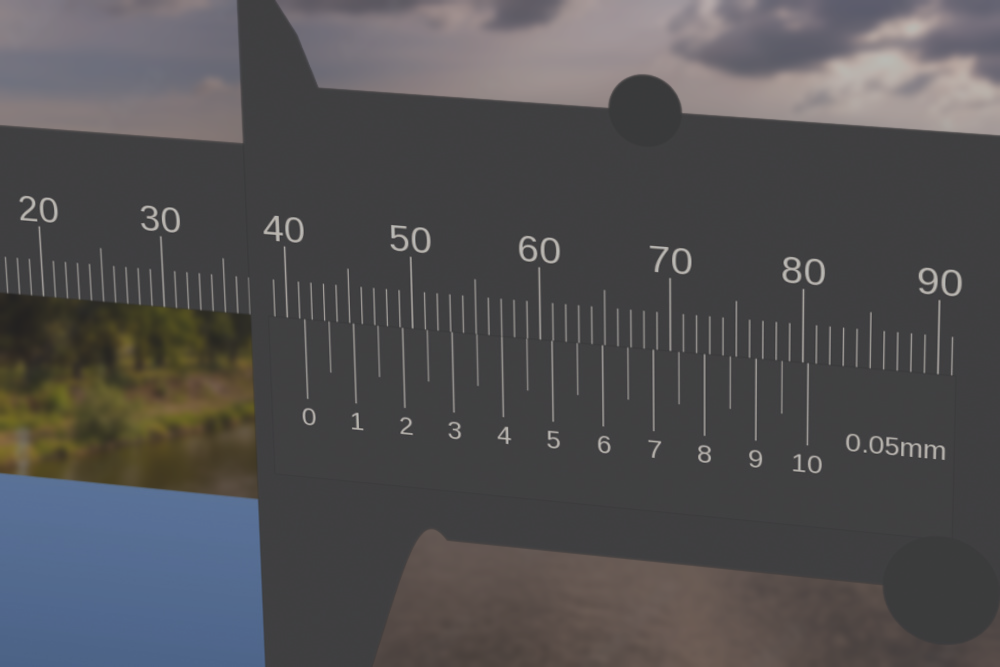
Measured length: 41.4 mm
